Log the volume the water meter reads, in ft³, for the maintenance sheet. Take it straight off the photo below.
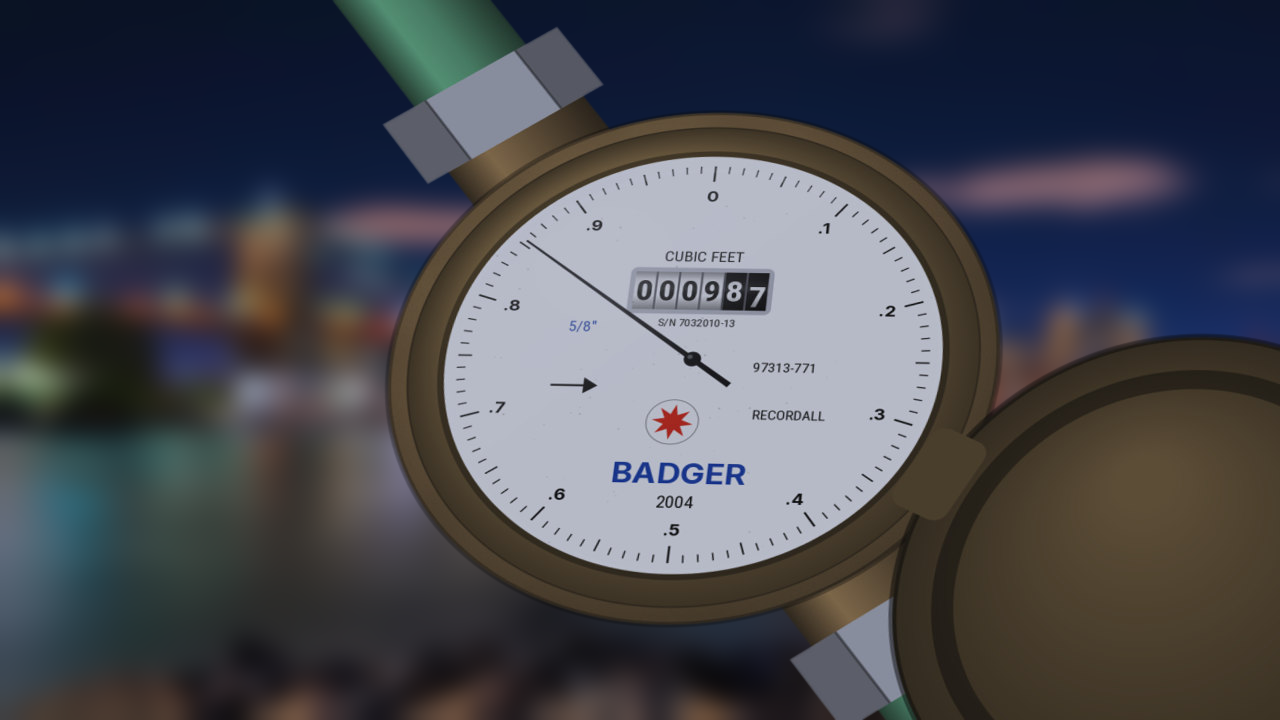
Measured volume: 986.85 ft³
